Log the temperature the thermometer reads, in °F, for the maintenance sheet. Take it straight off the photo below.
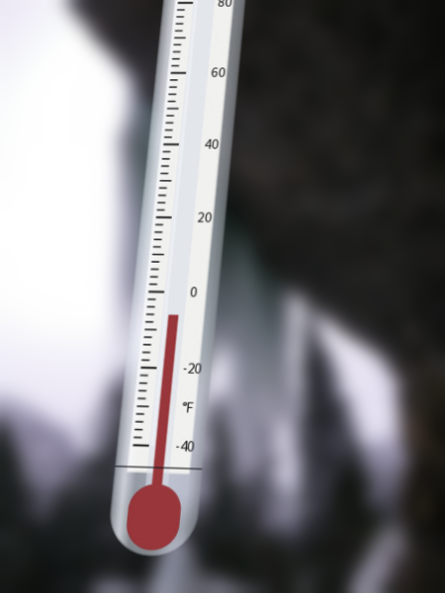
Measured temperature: -6 °F
